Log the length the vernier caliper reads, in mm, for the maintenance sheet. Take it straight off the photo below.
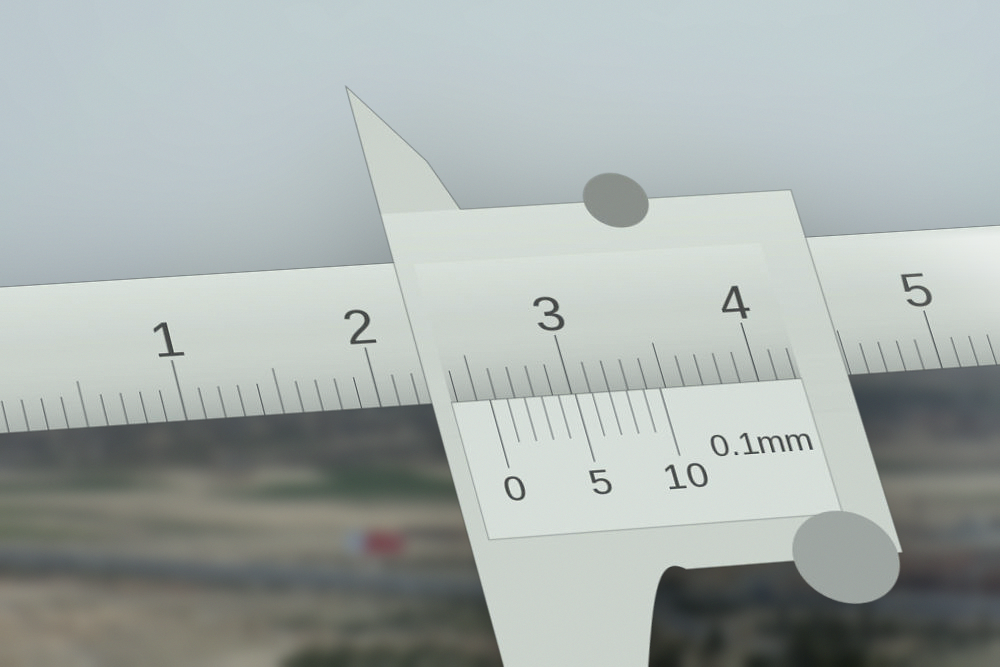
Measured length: 25.7 mm
